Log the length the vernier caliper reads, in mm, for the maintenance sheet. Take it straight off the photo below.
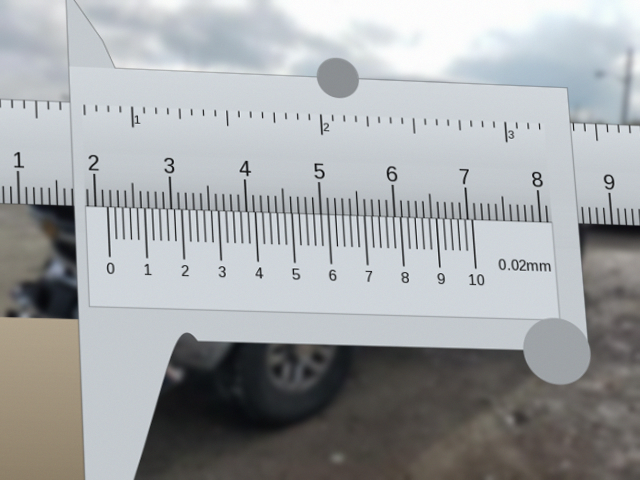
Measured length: 21.6 mm
